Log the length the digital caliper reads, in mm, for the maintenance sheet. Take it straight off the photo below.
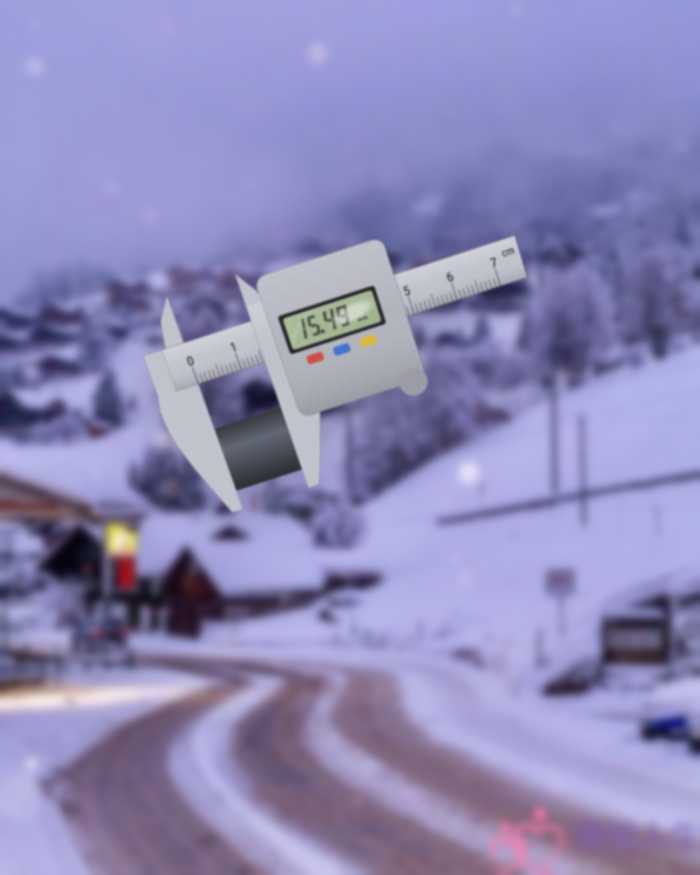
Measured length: 15.49 mm
